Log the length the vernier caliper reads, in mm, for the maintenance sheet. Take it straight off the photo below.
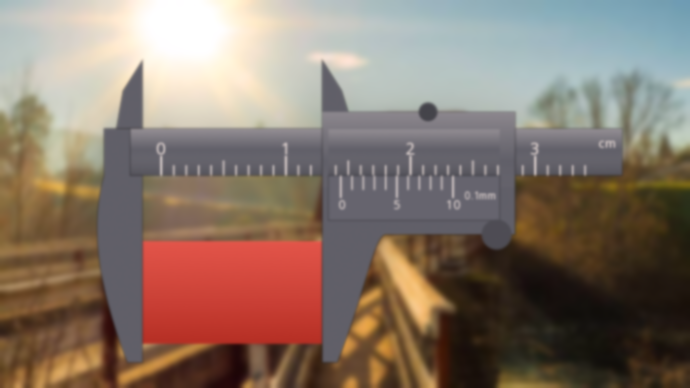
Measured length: 14.4 mm
